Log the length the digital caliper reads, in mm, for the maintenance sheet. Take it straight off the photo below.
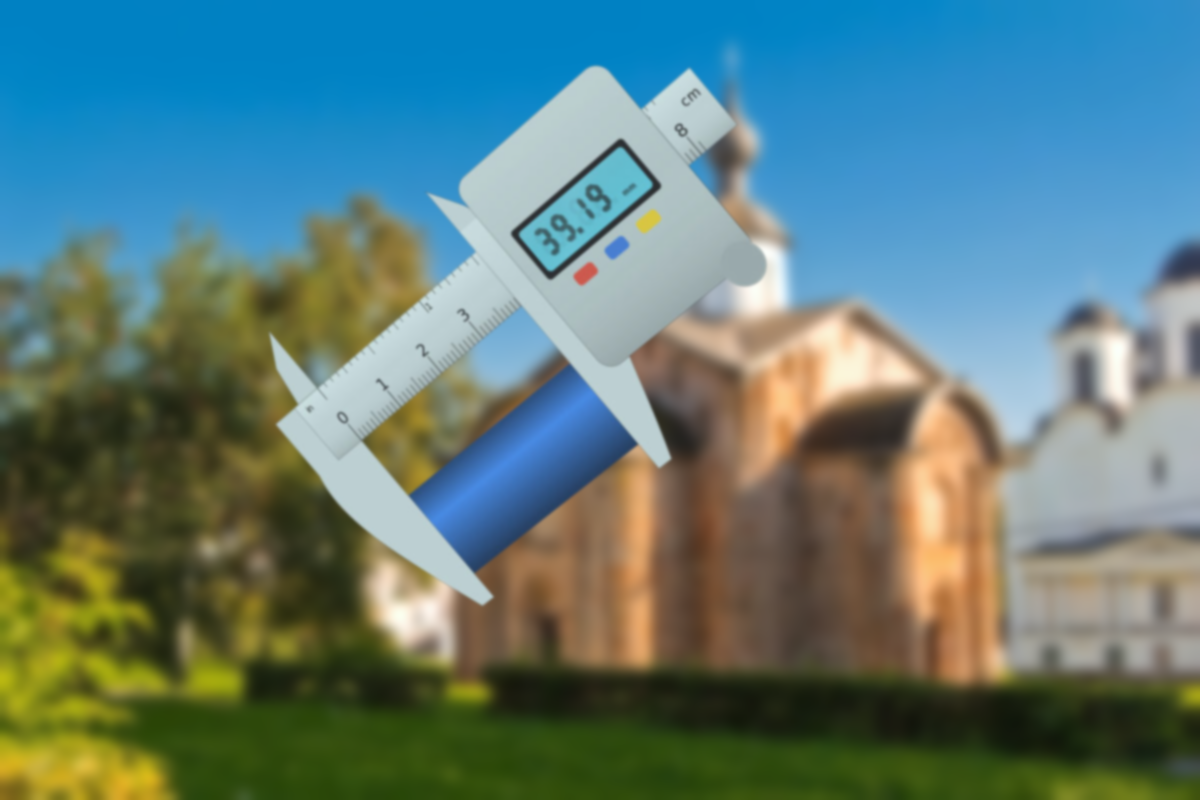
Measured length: 39.19 mm
